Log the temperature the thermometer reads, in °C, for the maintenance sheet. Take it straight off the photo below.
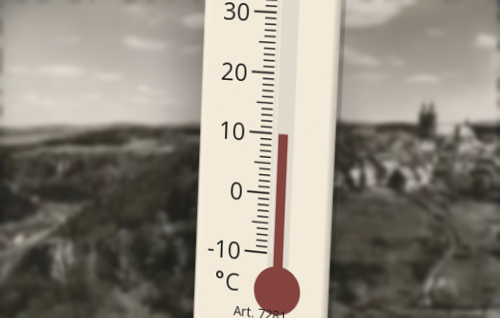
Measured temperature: 10 °C
